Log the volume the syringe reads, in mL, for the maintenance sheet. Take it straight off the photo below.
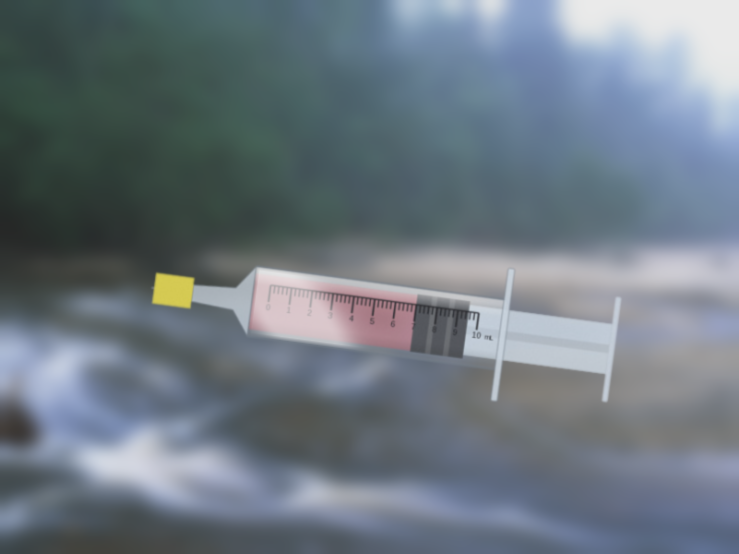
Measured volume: 7 mL
